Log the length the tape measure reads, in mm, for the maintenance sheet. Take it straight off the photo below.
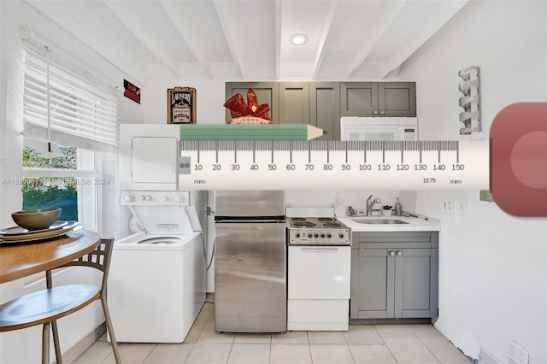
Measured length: 80 mm
